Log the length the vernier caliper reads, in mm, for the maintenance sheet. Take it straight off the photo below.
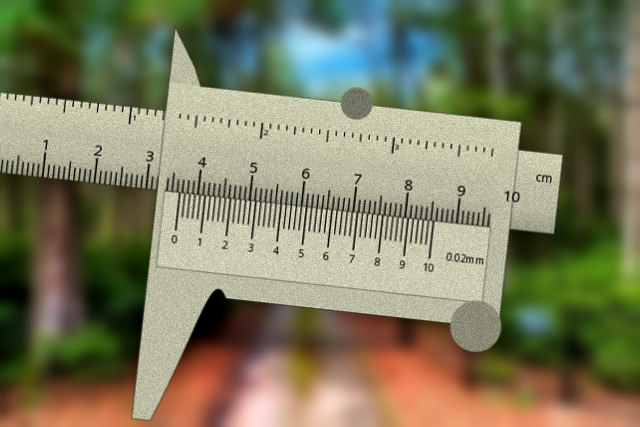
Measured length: 36.5 mm
